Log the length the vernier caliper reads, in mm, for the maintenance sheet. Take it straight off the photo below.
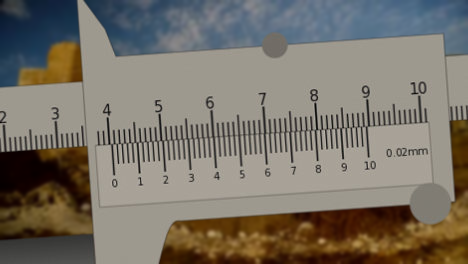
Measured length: 40.5 mm
